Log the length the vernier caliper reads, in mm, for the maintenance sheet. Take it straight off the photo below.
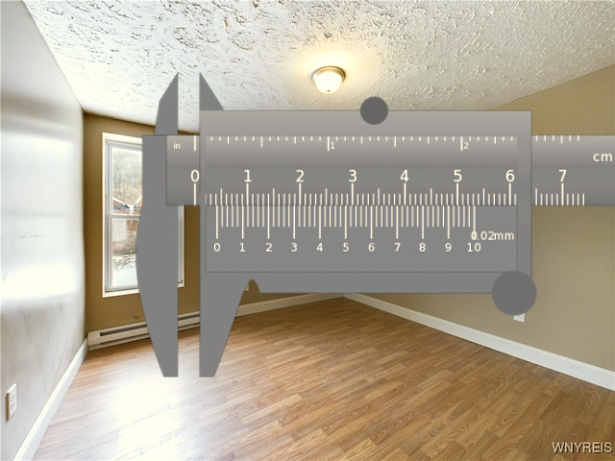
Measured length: 4.2 mm
